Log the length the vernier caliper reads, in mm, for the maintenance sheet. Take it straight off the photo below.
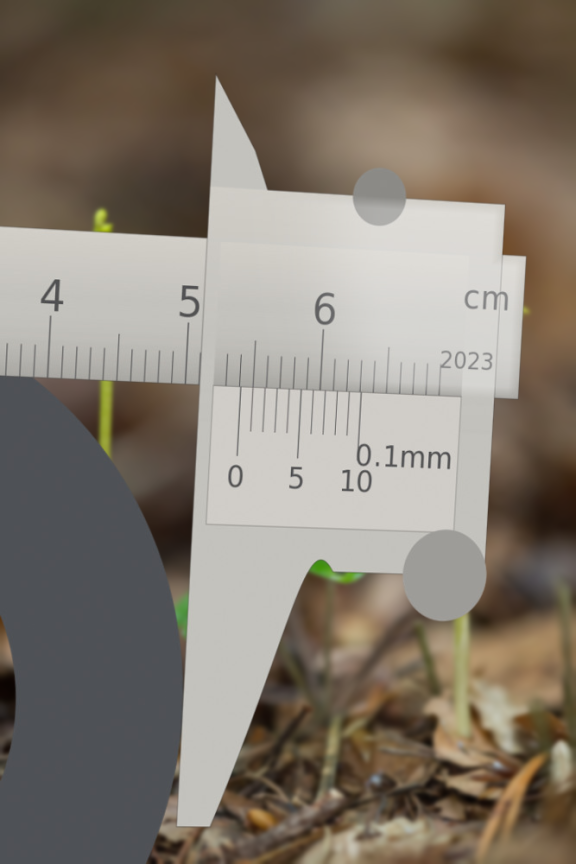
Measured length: 54.1 mm
